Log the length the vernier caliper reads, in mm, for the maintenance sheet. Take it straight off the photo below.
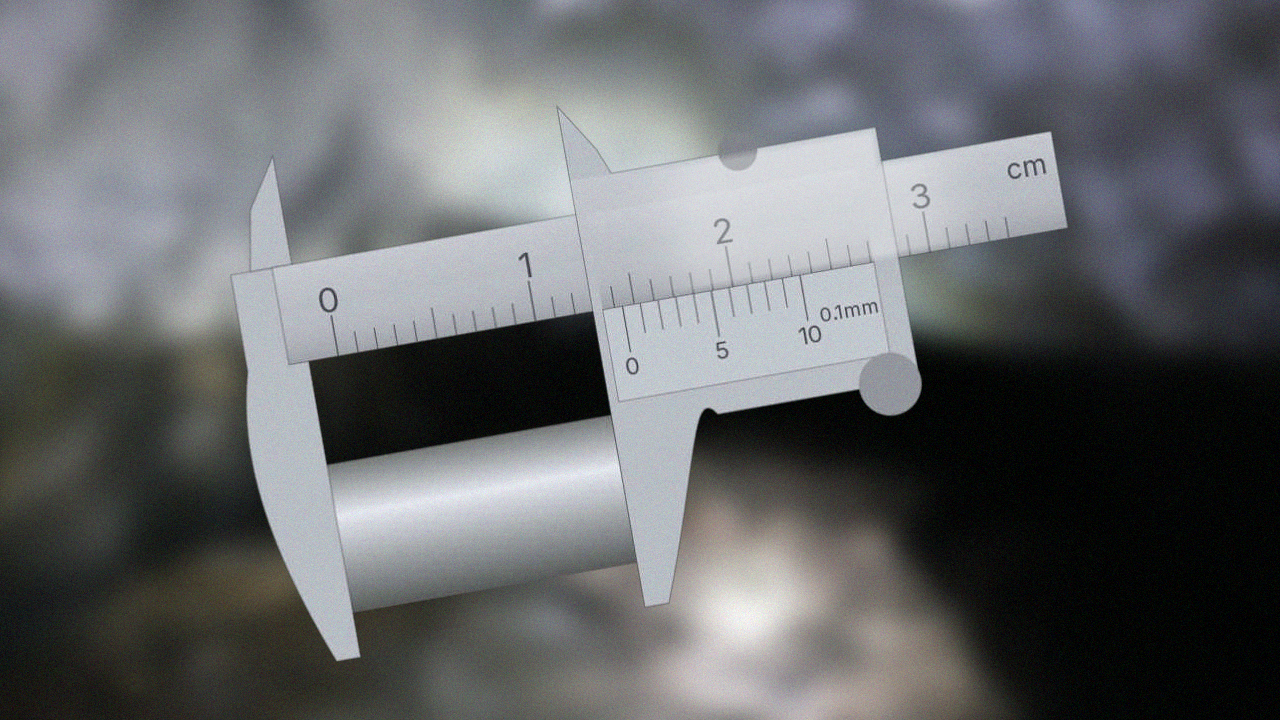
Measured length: 14.4 mm
